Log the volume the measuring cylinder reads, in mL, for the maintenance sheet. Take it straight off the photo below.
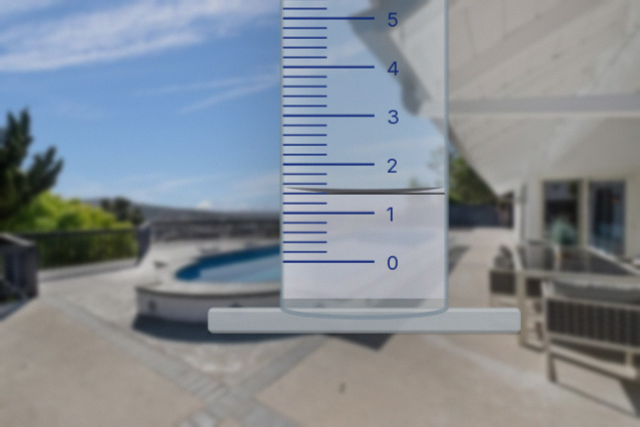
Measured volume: 1.4 mL
